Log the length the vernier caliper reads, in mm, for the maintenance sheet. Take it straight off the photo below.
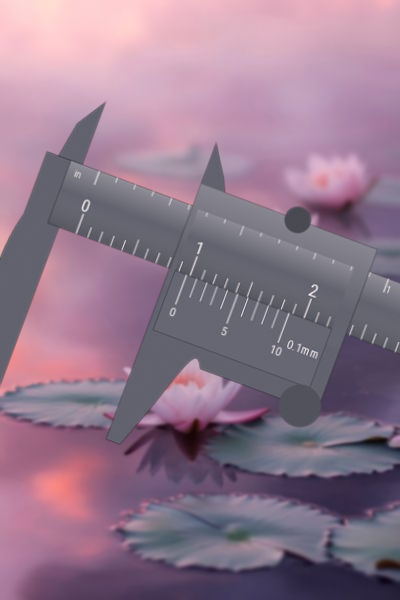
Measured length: 9.7 mm
